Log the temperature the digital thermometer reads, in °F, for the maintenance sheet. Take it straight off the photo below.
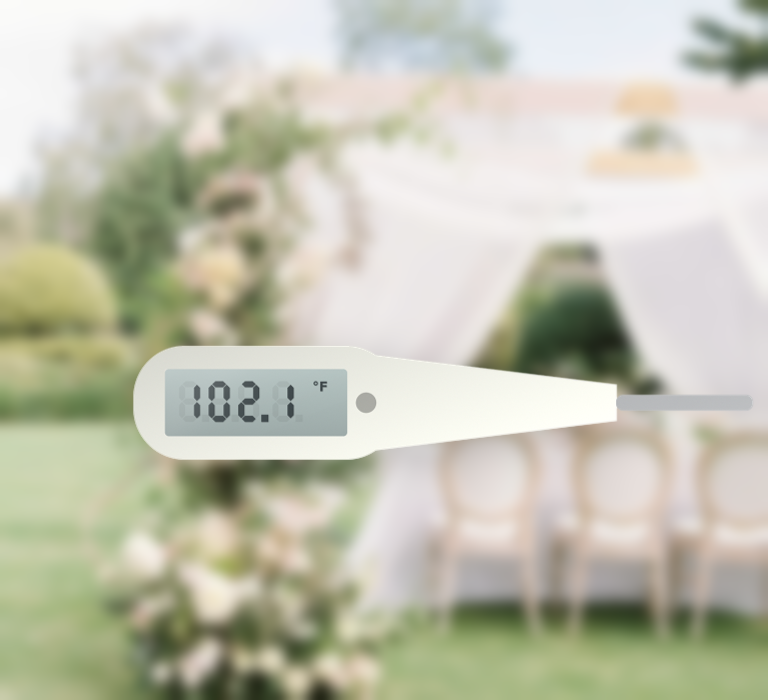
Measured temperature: 102.1 °F
